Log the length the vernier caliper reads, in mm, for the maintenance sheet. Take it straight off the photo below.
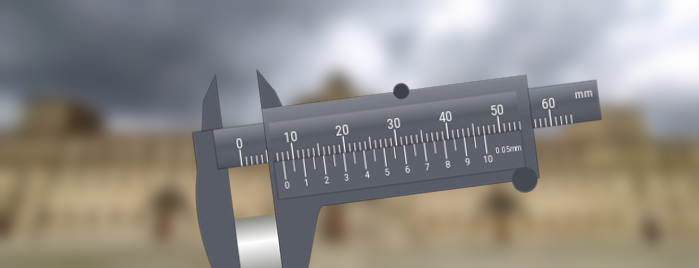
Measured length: 8.0 mm
